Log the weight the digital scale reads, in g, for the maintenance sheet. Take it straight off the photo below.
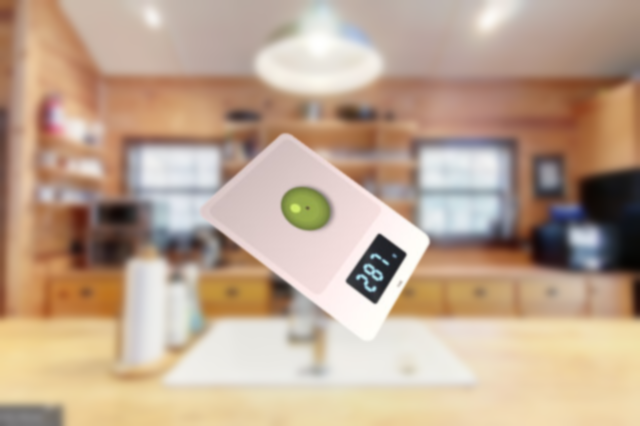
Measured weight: 287 g
